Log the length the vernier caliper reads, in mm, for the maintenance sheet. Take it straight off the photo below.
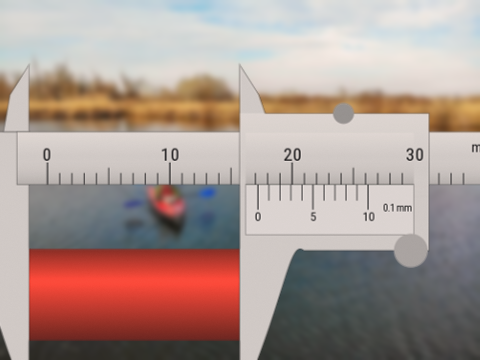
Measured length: 17.2 mm
